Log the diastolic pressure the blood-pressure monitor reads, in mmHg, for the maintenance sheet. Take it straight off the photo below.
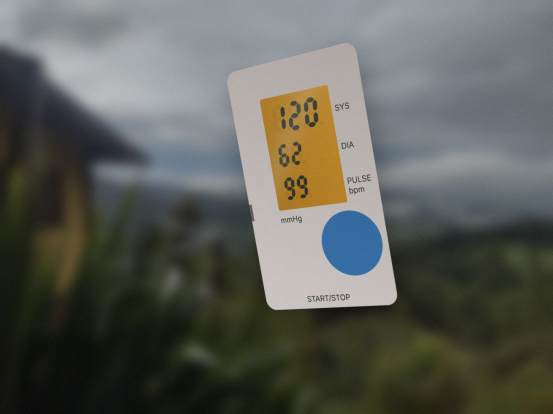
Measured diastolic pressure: 62 mmHg
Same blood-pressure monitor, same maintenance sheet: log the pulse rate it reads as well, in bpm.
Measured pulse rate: 99 bpm
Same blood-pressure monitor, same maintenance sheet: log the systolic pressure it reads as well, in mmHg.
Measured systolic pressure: 120 mmHg
